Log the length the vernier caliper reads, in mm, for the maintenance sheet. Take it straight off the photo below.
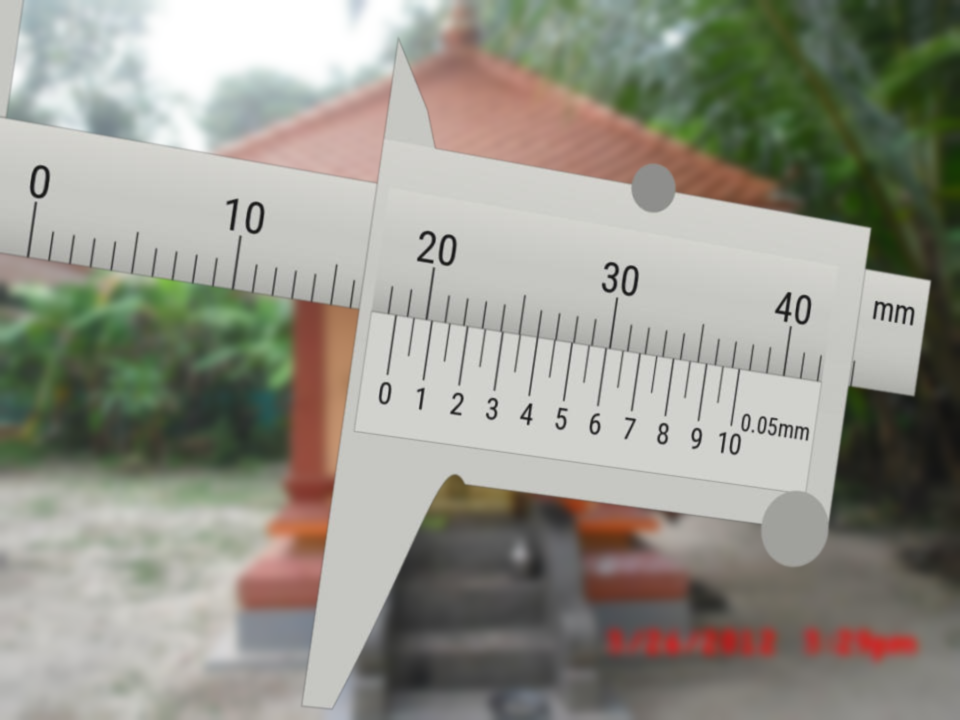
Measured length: 18.4 mm
